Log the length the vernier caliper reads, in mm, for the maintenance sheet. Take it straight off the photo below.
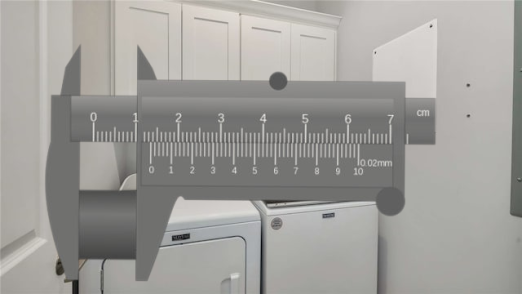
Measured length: 13.5 mm
